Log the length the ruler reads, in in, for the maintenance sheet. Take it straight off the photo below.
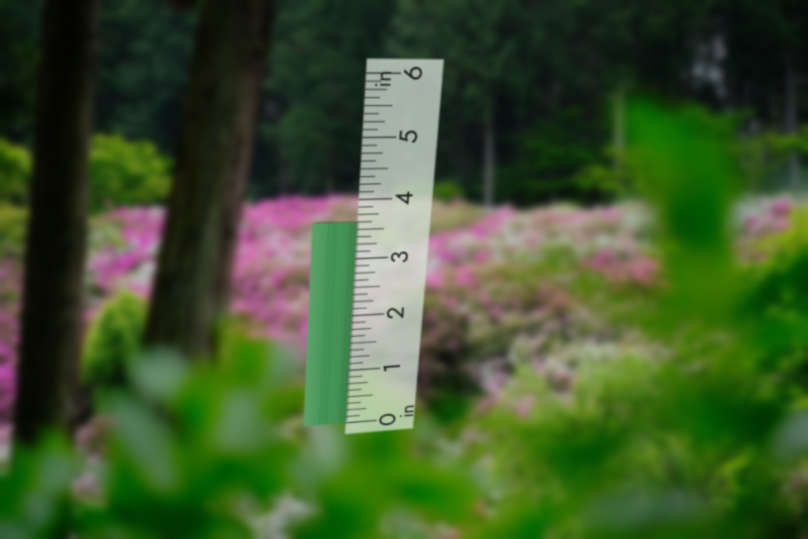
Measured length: 3.625 in
